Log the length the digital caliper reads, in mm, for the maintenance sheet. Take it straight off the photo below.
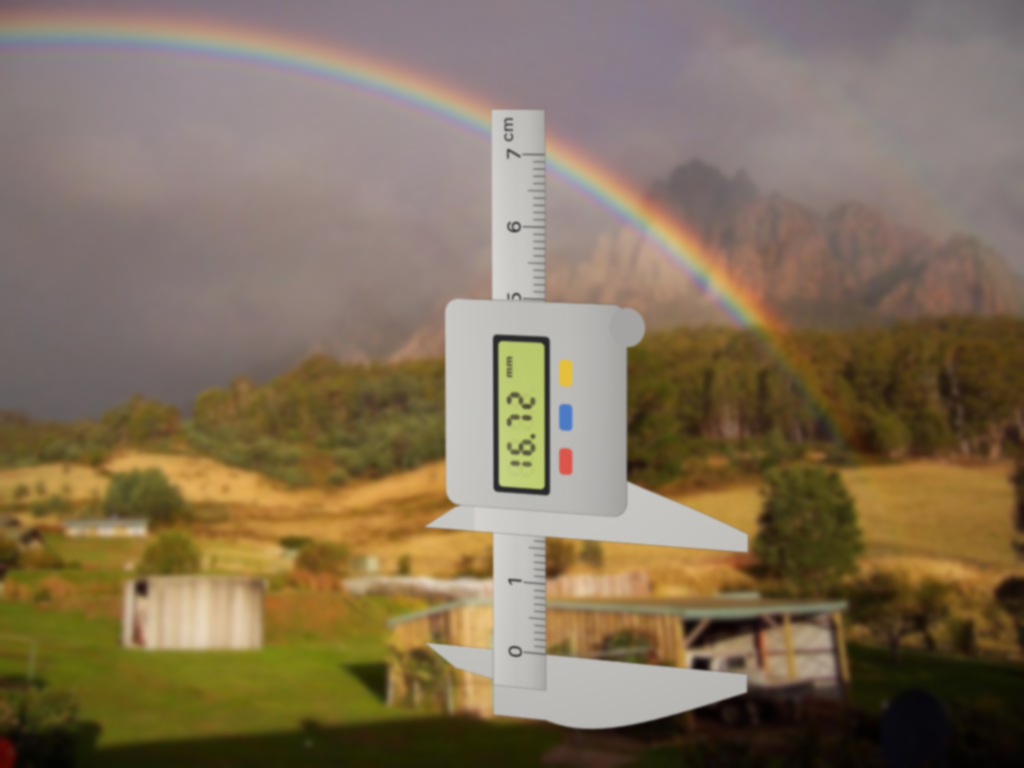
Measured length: 16.72 mm
